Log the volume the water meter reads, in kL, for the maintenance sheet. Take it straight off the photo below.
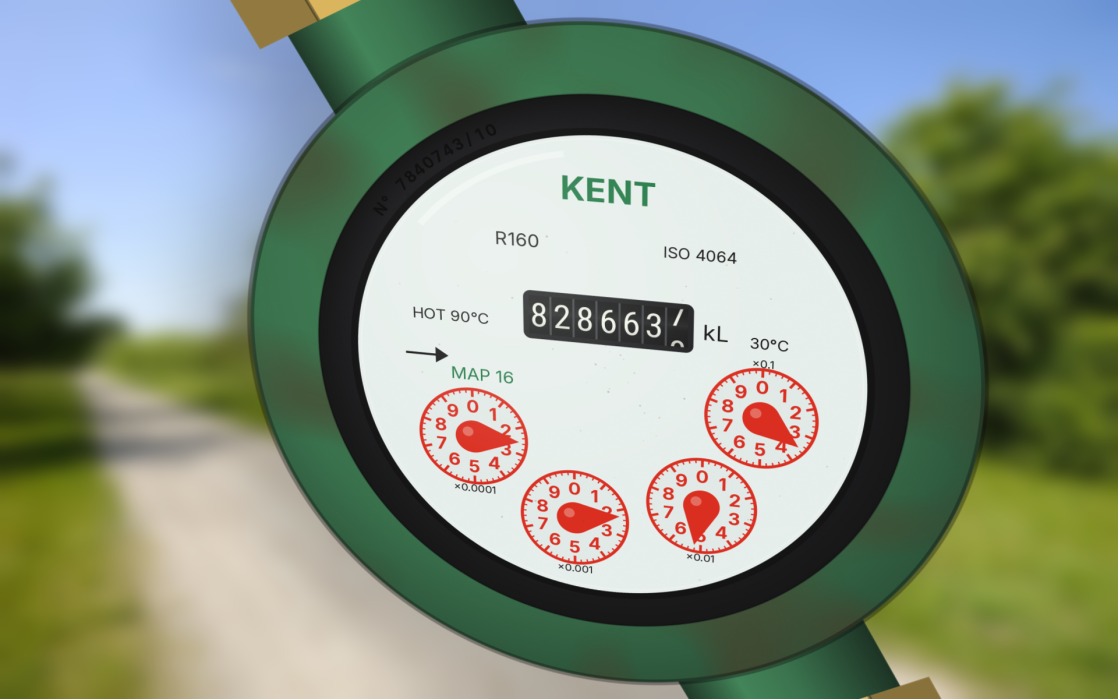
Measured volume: 8286637.3522 kL
